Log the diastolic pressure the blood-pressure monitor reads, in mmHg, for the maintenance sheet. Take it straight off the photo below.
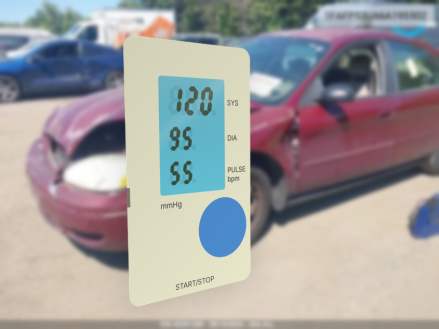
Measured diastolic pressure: 95 mmHg
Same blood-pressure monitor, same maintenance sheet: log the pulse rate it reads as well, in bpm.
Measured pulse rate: 55 bpm
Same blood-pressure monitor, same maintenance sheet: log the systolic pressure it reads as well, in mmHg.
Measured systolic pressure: 120 mmHg
